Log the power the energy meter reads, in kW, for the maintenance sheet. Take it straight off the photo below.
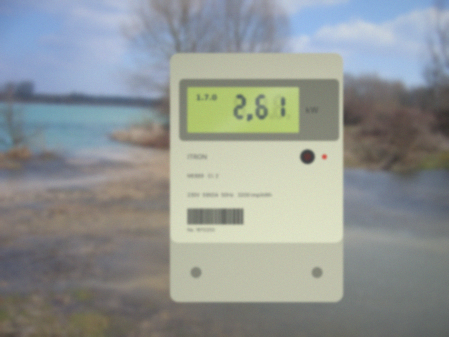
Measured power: 2.61 kW
